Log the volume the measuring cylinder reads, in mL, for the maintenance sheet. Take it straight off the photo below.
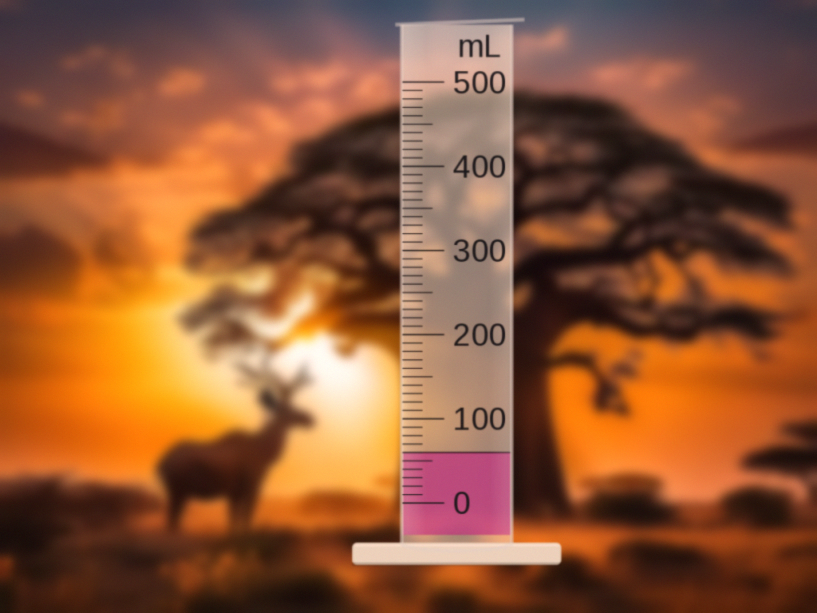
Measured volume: 60 mL
